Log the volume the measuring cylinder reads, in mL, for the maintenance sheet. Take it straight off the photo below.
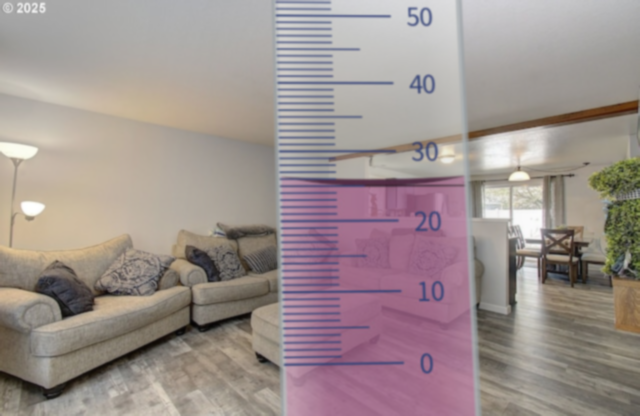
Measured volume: 25 mL
